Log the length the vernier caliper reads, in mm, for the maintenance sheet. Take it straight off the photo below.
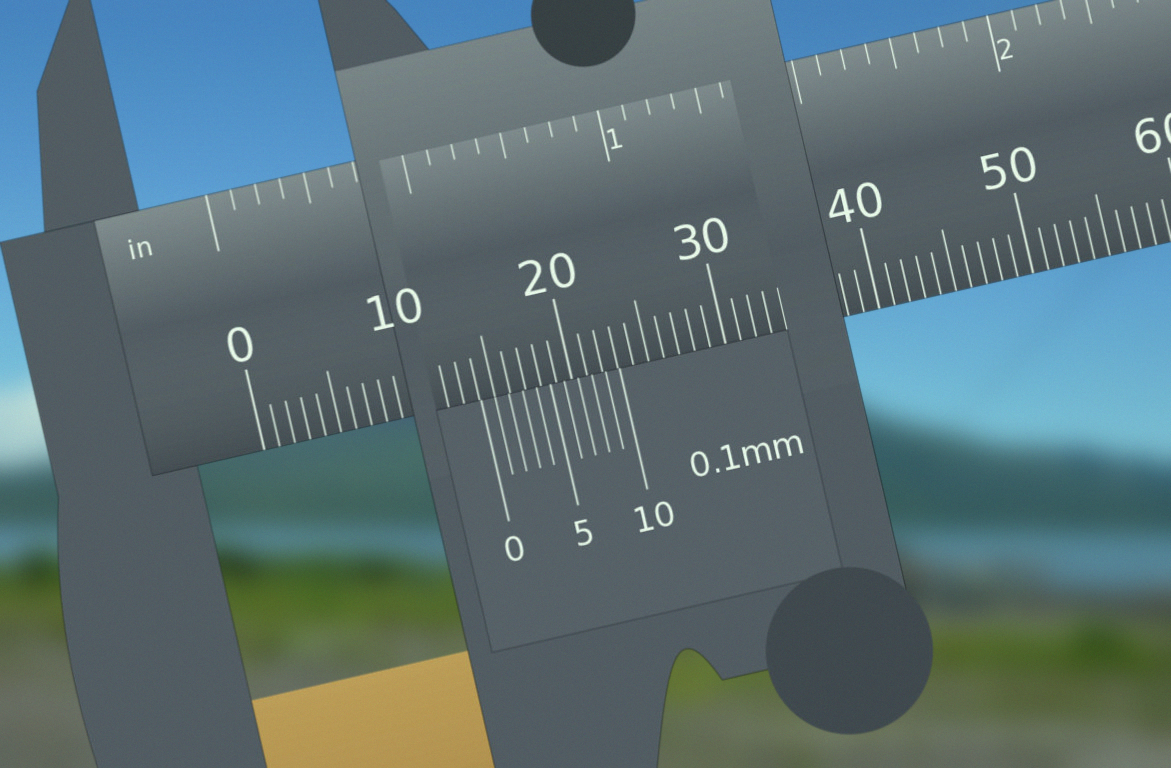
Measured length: 14.1 mm
